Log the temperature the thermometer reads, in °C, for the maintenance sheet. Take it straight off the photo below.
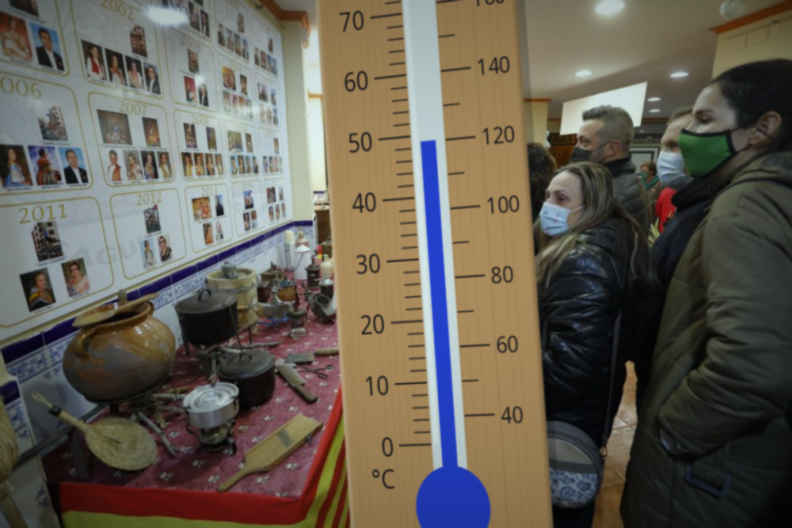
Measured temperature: 49 °C
